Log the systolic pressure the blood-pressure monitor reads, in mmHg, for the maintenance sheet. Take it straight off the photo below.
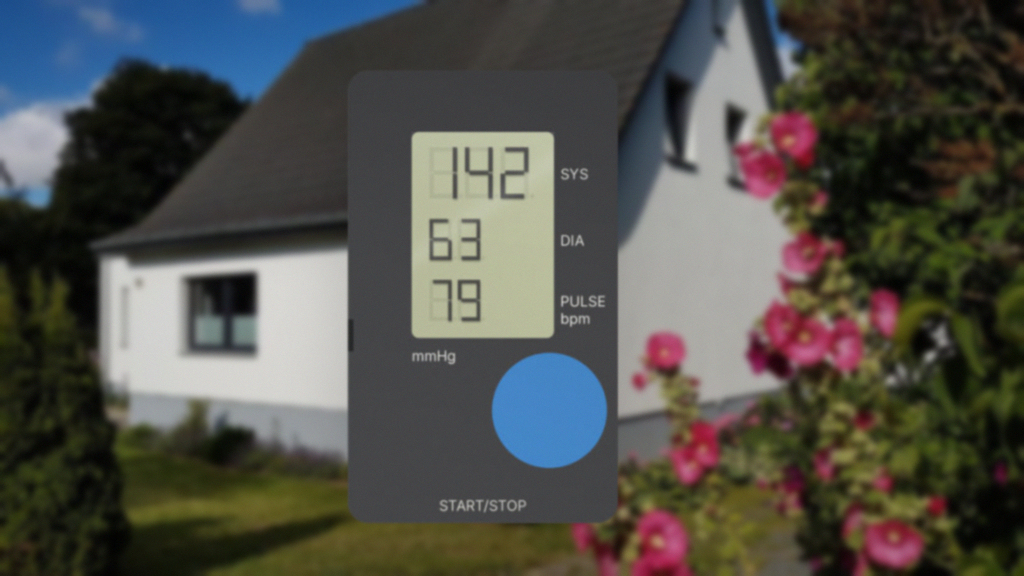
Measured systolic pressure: 142 mmHg
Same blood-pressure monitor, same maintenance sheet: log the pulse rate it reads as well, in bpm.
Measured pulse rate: 79 bpm
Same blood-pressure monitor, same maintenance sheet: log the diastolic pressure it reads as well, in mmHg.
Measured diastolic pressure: 63 mmHg
